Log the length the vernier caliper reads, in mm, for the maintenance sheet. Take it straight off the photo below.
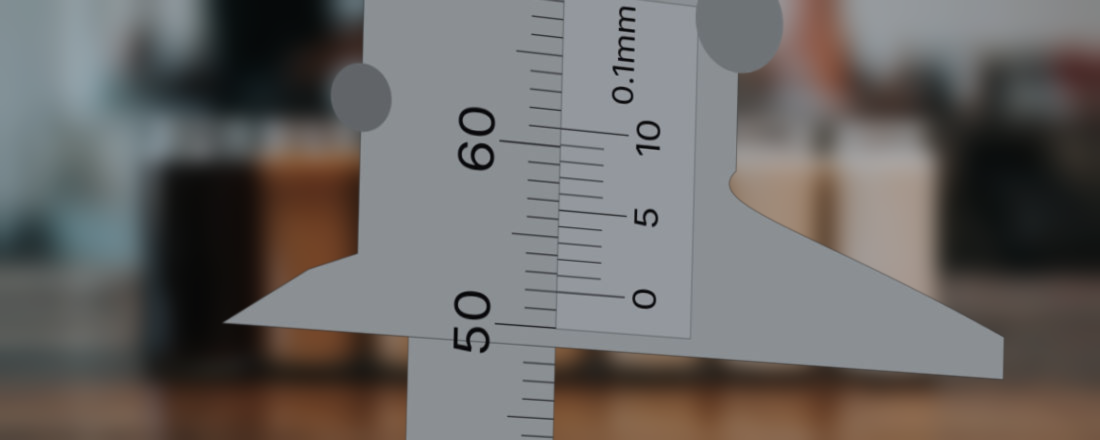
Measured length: 52.0 mm
